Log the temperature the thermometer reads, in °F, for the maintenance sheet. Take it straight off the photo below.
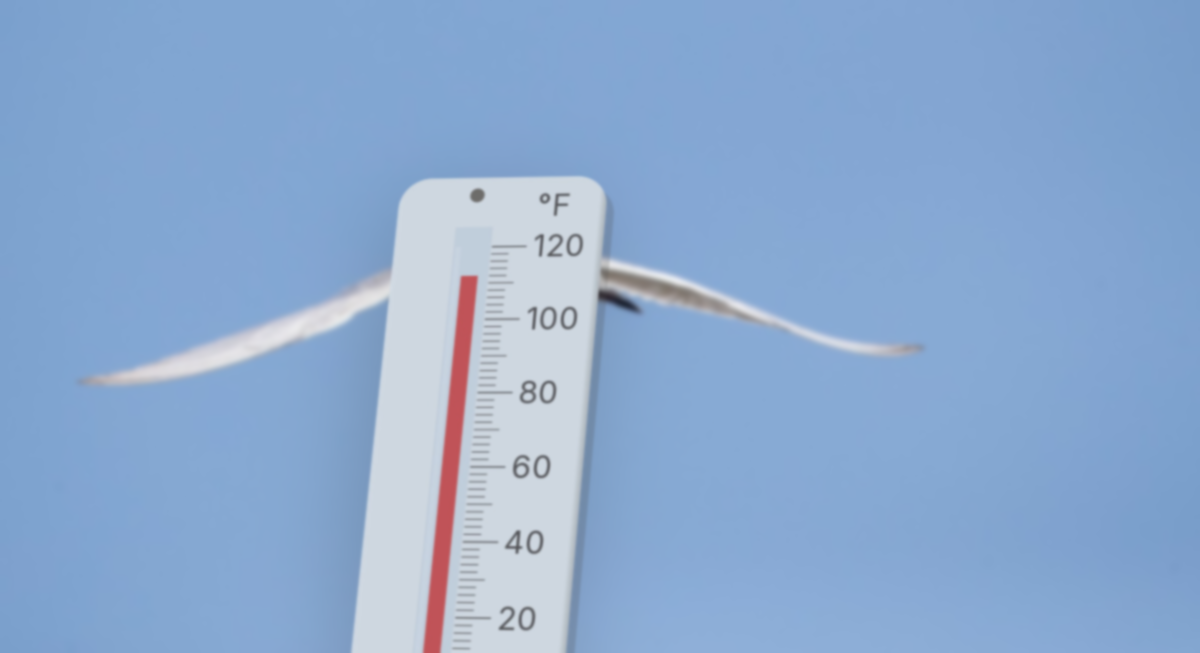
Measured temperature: 112 °F
